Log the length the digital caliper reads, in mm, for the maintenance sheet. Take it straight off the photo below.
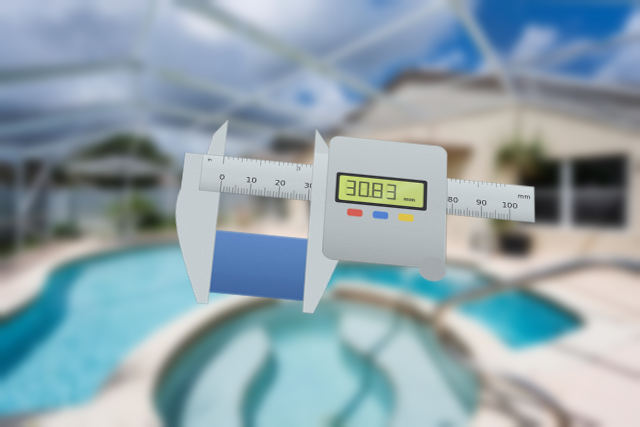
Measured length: 30.83 mm
